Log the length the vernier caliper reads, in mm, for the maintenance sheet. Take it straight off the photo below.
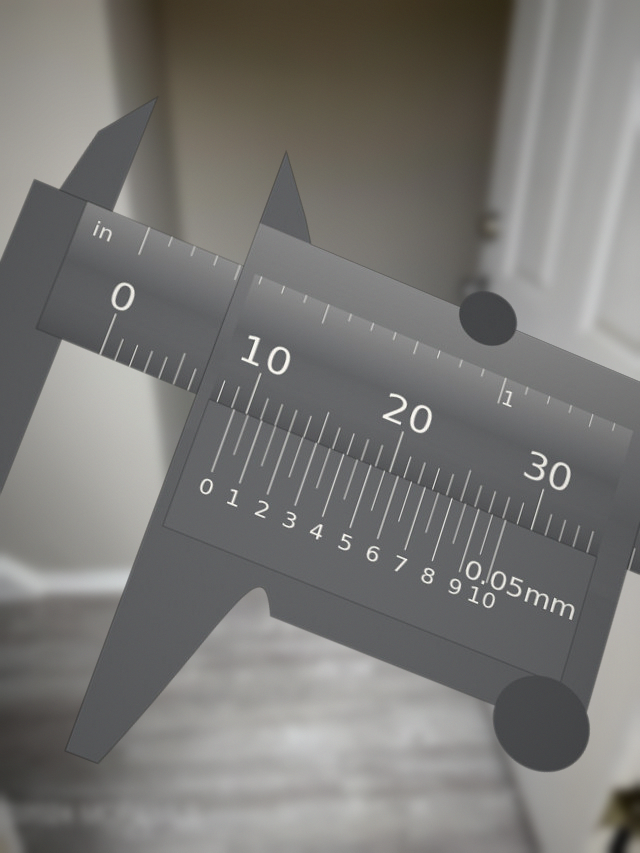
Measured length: 9.2 mm
